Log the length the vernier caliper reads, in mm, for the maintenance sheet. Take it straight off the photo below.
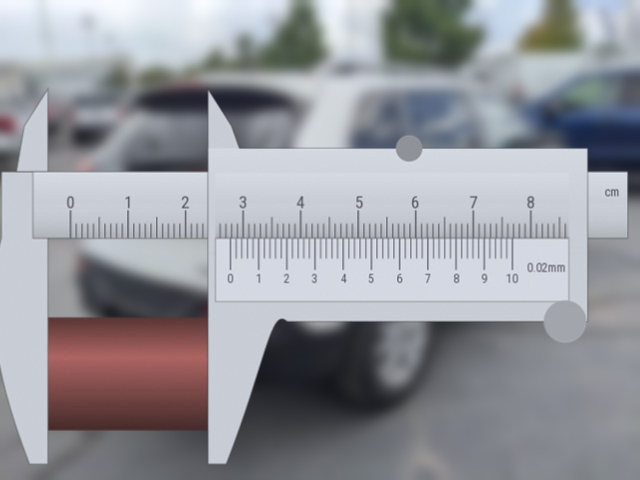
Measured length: 27.8 mm
